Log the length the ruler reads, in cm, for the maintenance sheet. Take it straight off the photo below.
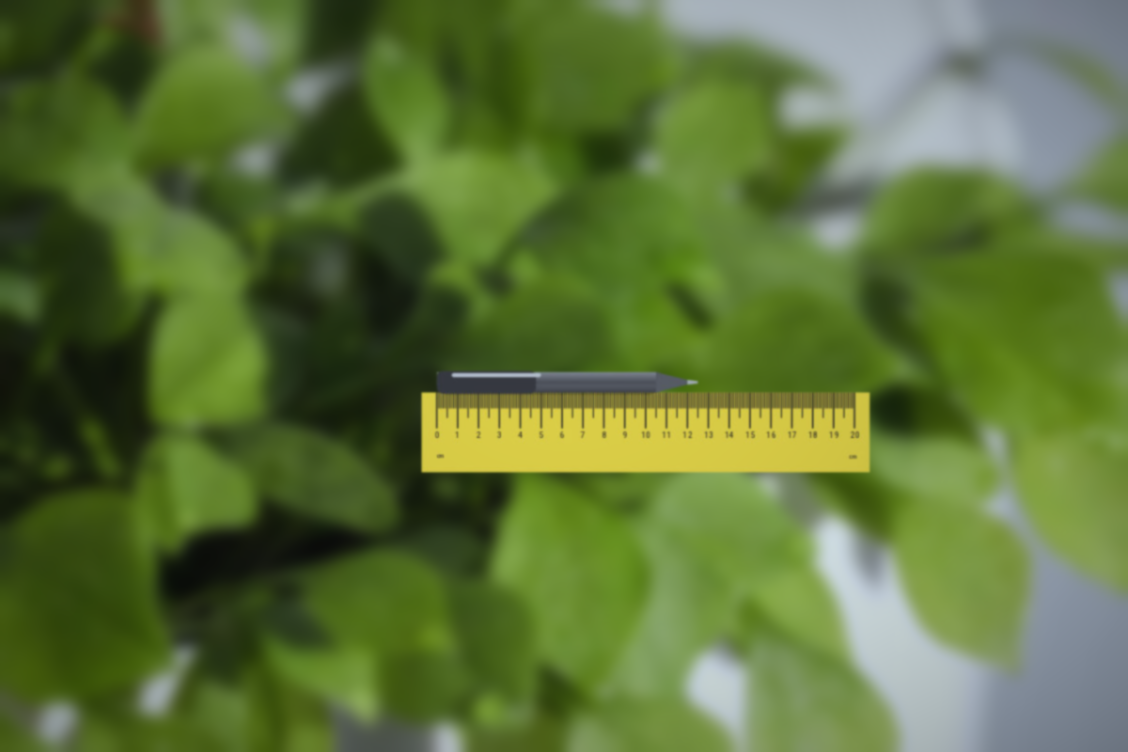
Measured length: 12.5 cm
